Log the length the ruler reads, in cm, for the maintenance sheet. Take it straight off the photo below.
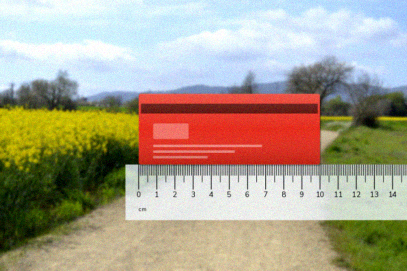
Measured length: 10 cm
